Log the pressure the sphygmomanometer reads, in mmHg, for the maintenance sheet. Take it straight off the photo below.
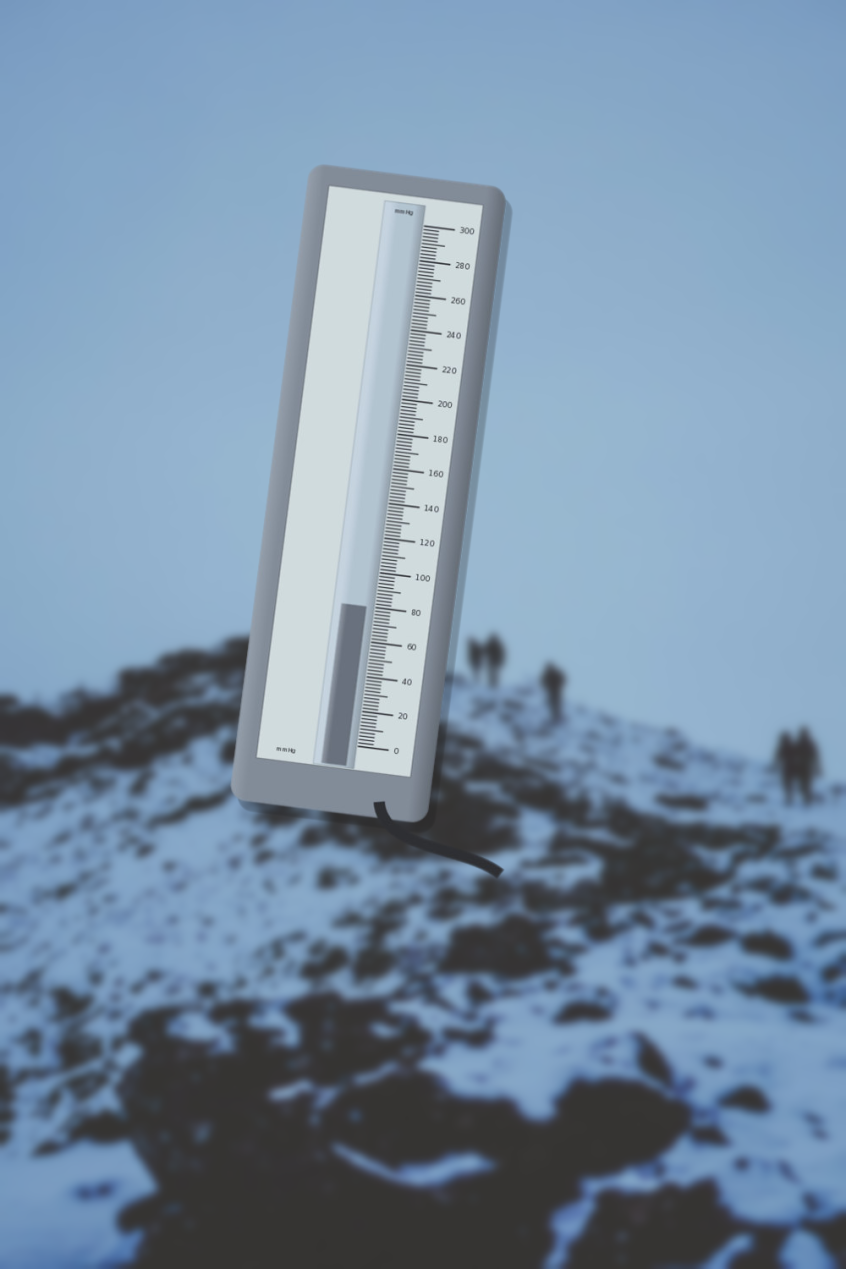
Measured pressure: 80 mmHg
